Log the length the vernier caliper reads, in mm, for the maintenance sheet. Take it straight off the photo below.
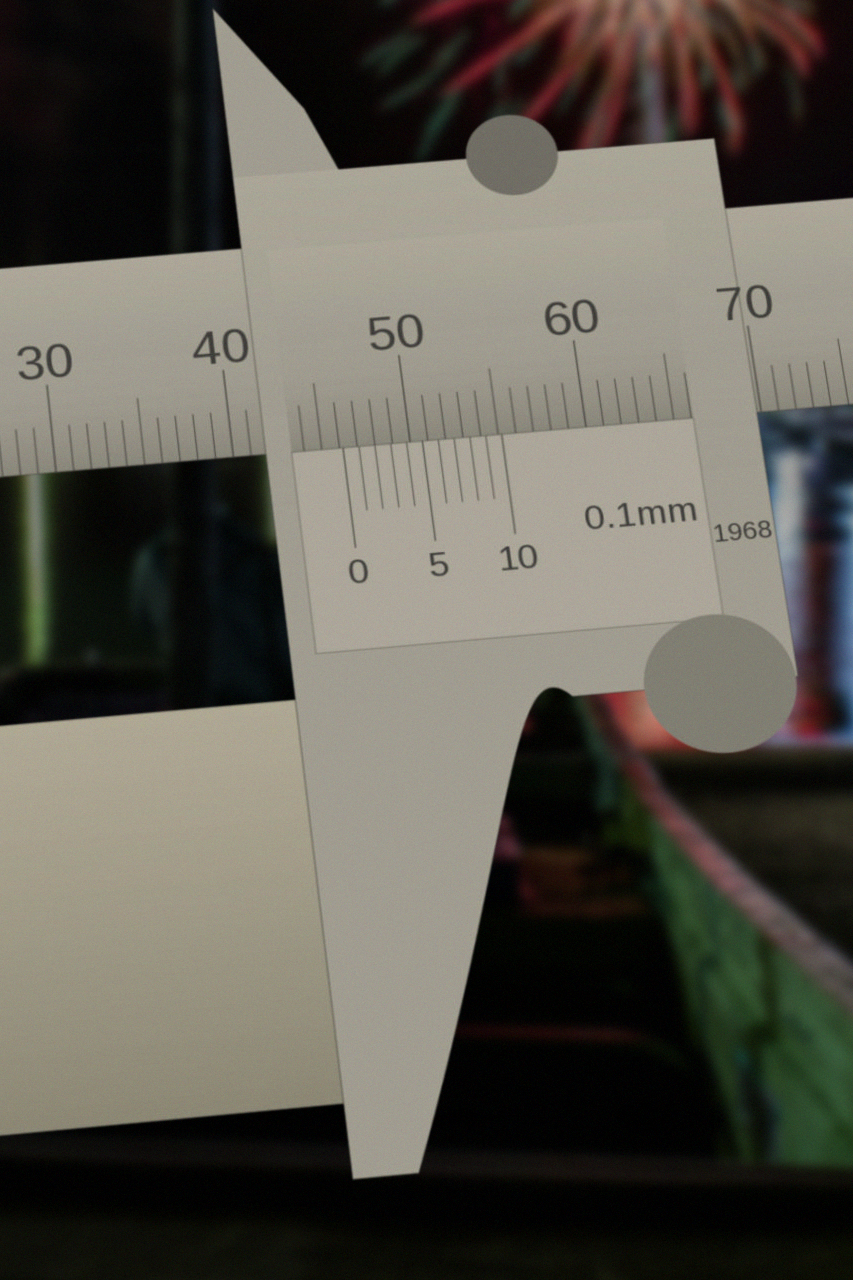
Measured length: 46.2 mm
